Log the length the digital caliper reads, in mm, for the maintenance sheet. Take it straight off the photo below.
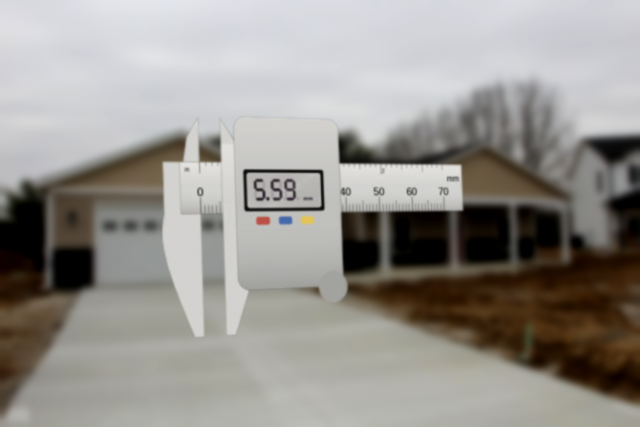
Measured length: 5.59 mm
